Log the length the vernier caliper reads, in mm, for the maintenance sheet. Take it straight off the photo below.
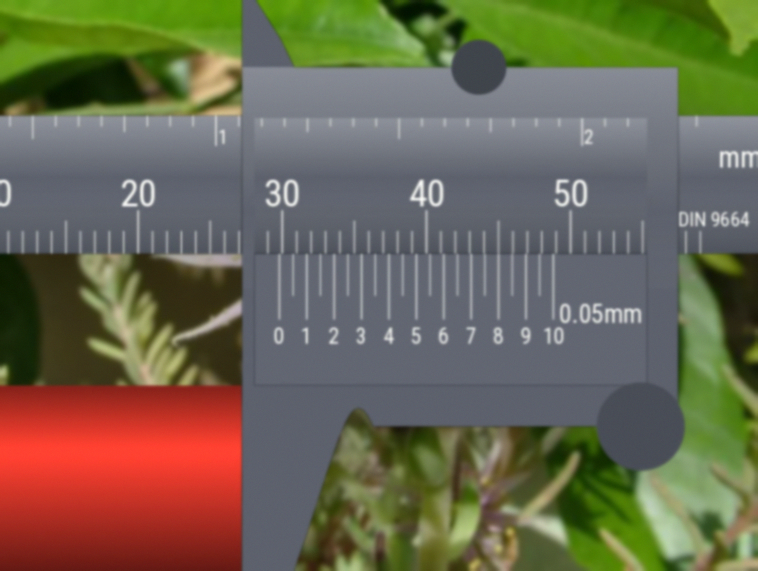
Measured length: 29.8 mm
